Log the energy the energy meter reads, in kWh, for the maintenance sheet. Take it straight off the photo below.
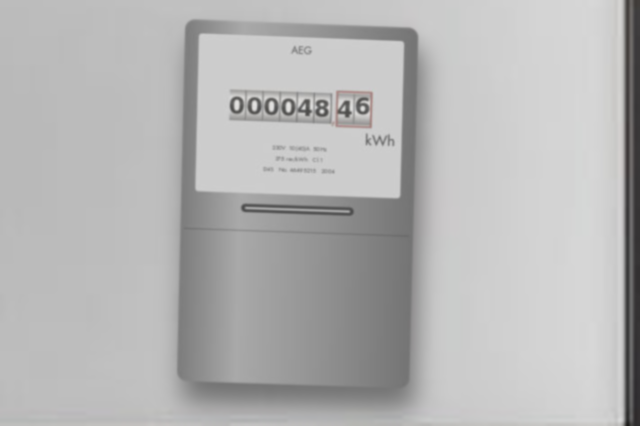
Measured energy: 48.46 kWh
